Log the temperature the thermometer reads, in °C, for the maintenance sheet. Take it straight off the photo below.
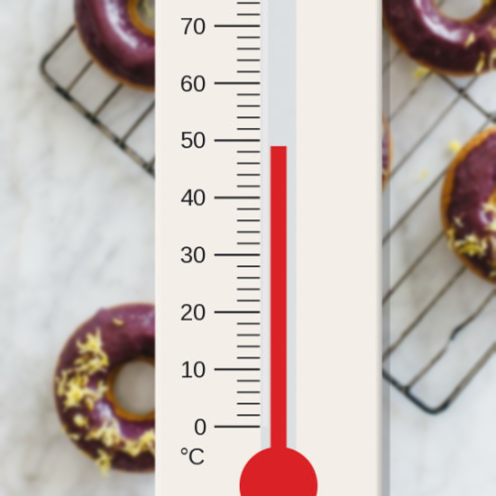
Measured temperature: 49 °C
